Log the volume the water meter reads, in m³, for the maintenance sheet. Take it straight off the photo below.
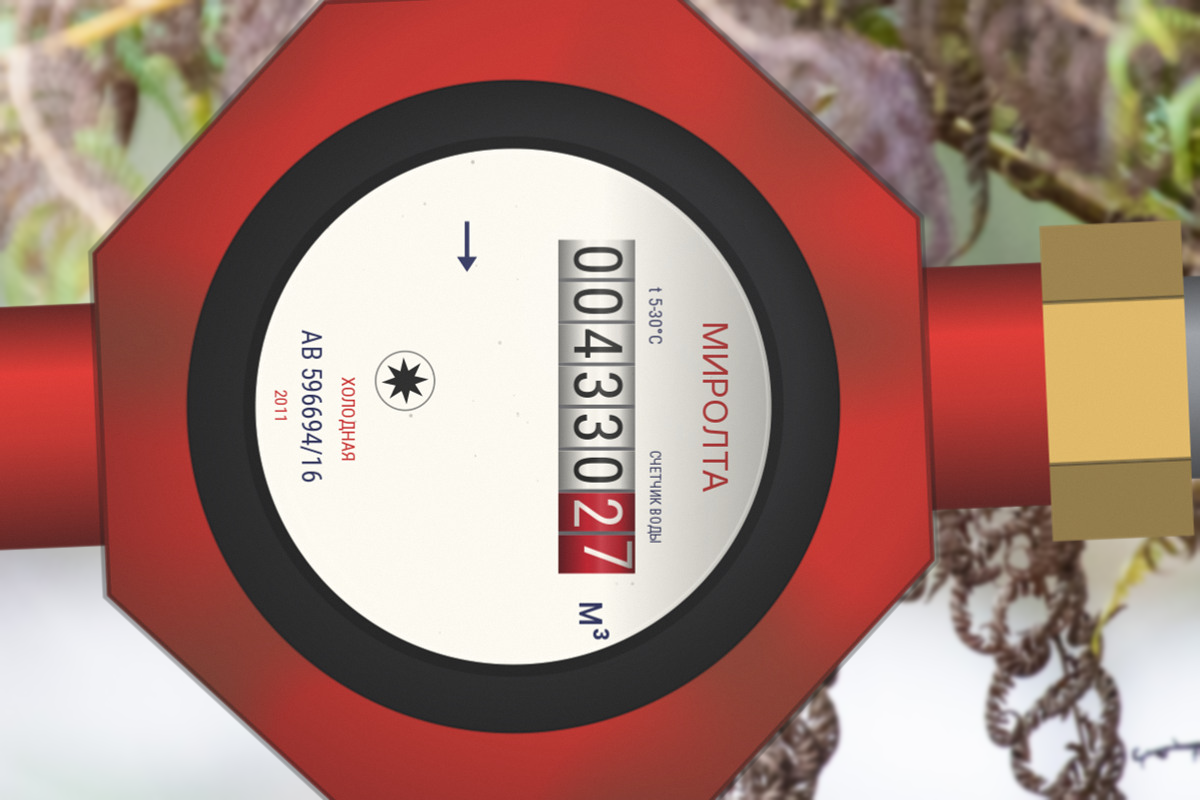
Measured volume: 4330.27 m³
